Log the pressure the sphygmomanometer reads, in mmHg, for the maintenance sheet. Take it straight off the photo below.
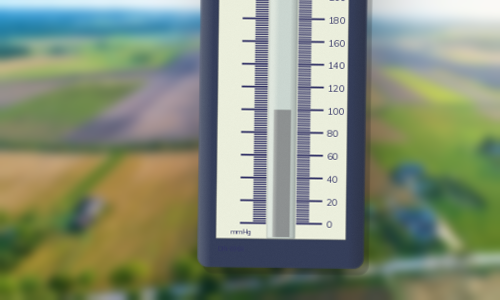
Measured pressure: 100 mmHg
